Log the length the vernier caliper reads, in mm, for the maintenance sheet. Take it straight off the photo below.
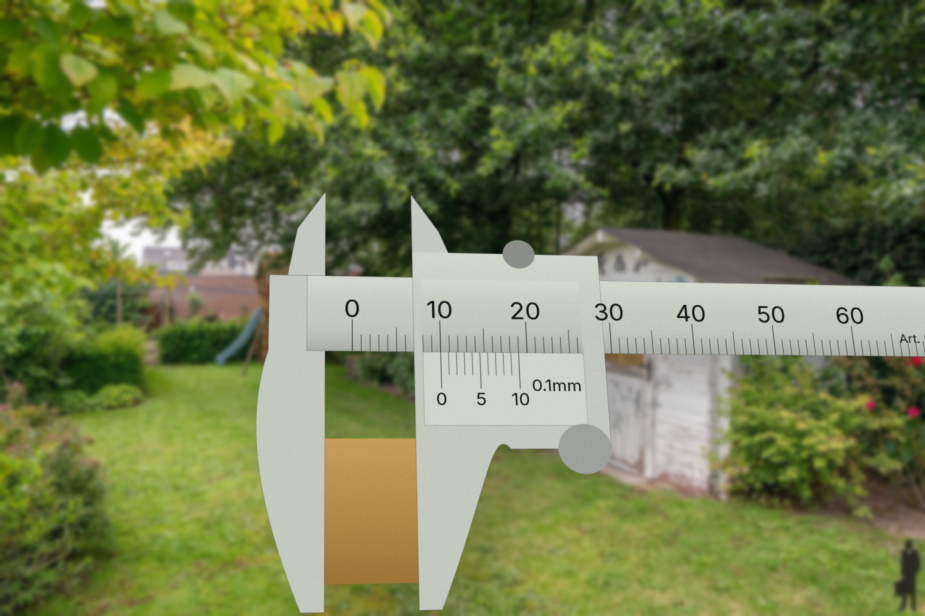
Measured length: 10.0 mm
